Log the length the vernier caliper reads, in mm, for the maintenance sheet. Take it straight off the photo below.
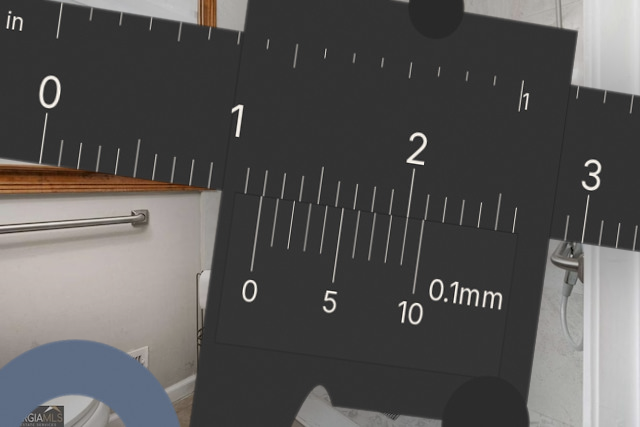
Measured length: 11.9 mm
